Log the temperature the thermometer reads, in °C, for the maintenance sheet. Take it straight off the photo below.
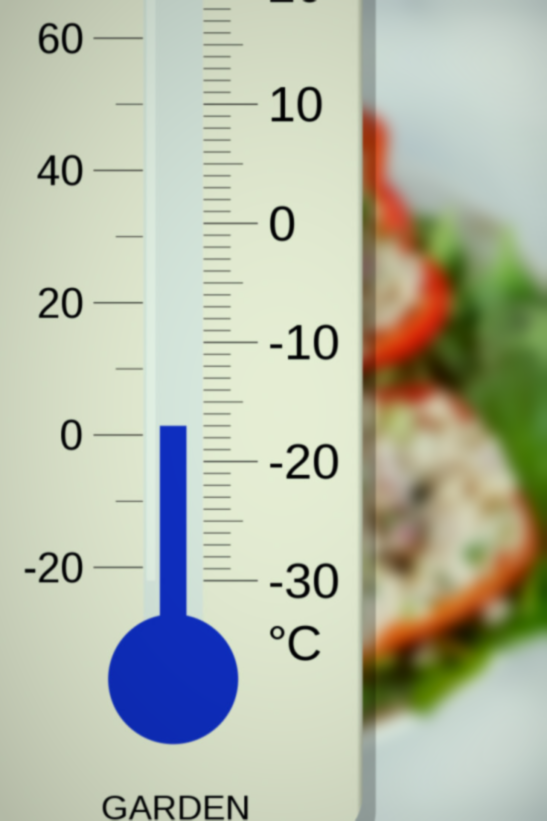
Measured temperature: -17 °C
